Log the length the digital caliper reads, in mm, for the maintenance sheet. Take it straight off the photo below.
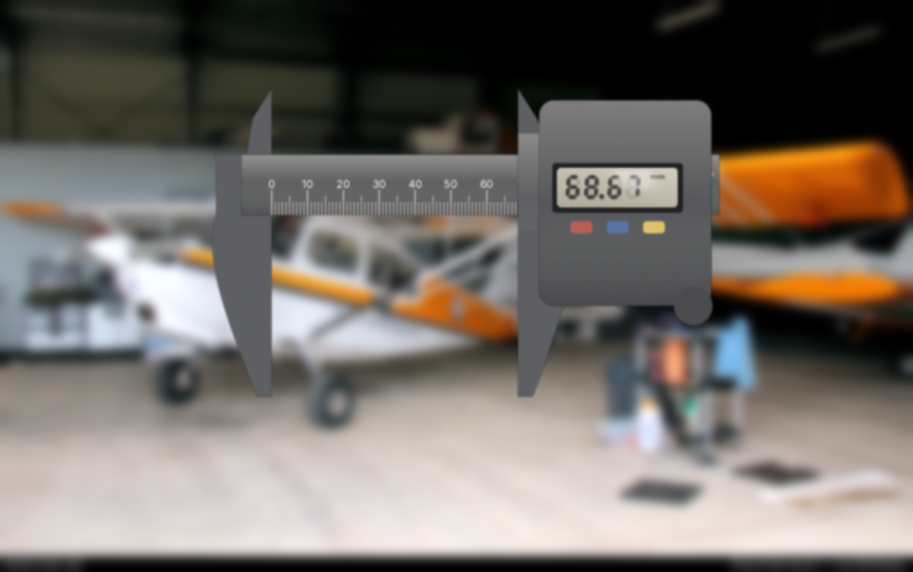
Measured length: 68.67 mm
